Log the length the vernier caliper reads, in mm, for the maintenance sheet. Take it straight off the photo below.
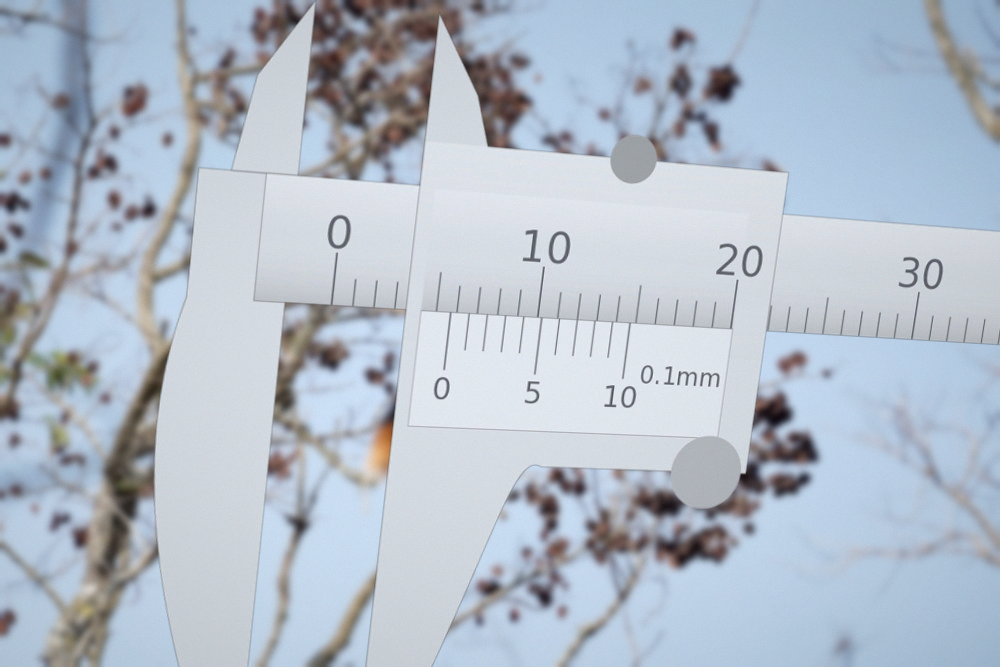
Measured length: 5.7 mm
